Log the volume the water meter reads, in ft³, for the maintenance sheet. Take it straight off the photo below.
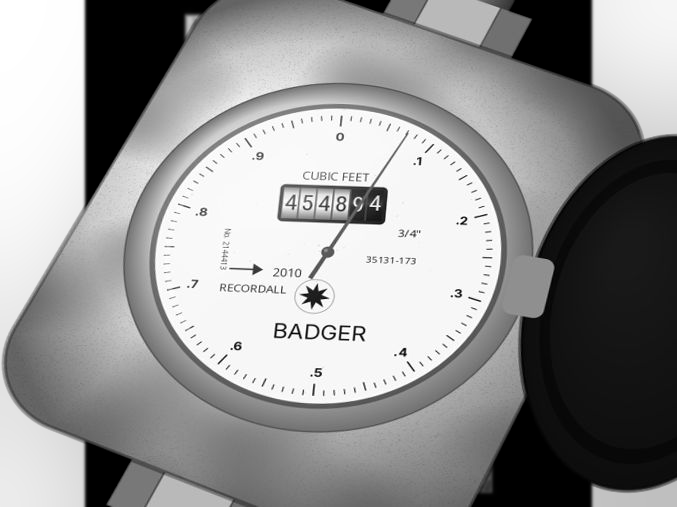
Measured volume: 454894.07 ft³
